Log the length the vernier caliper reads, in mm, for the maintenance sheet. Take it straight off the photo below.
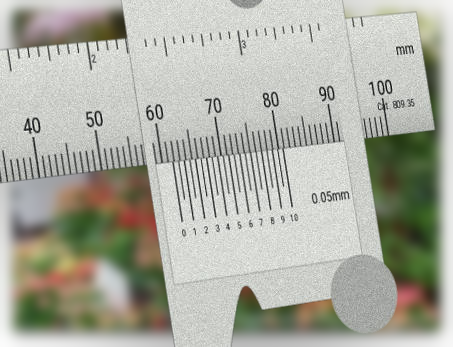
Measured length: 61.8 mm
